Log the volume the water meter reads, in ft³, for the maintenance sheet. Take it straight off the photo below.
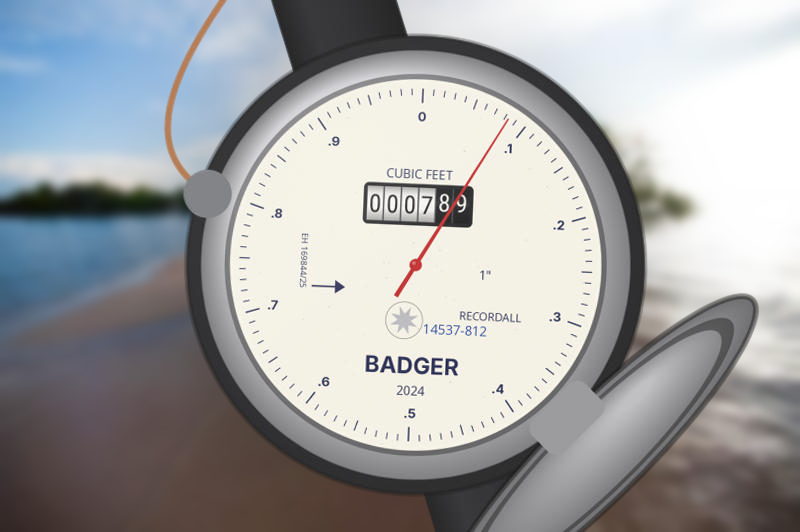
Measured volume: 789.08 ft³
